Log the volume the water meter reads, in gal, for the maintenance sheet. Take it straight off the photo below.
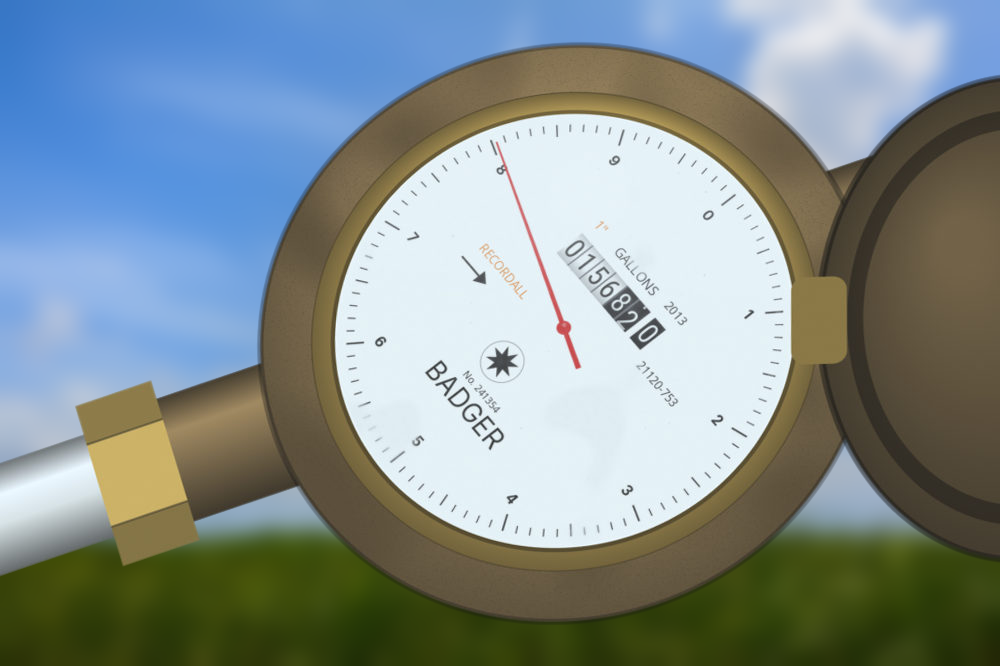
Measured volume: 156818.0 gal
